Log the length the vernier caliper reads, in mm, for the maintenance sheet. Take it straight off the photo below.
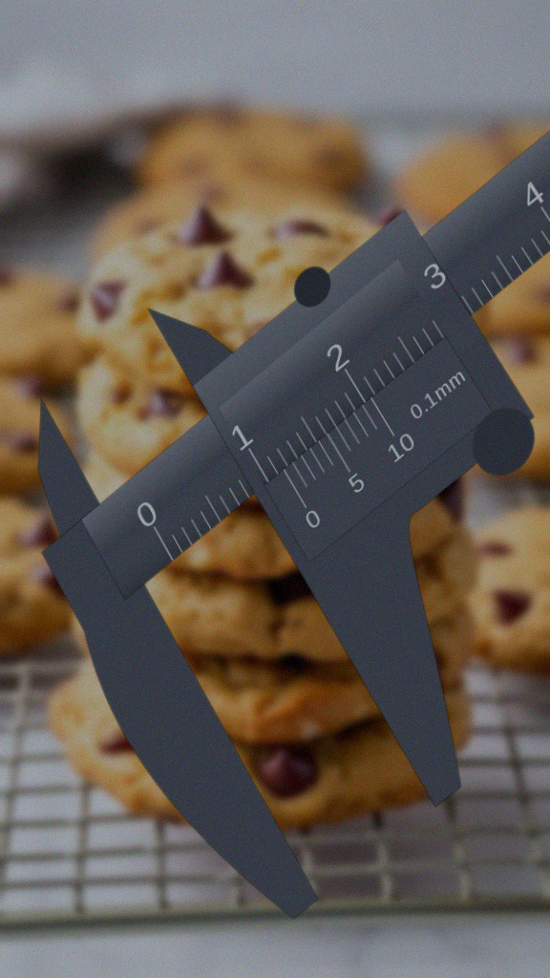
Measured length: 11.6 mm
